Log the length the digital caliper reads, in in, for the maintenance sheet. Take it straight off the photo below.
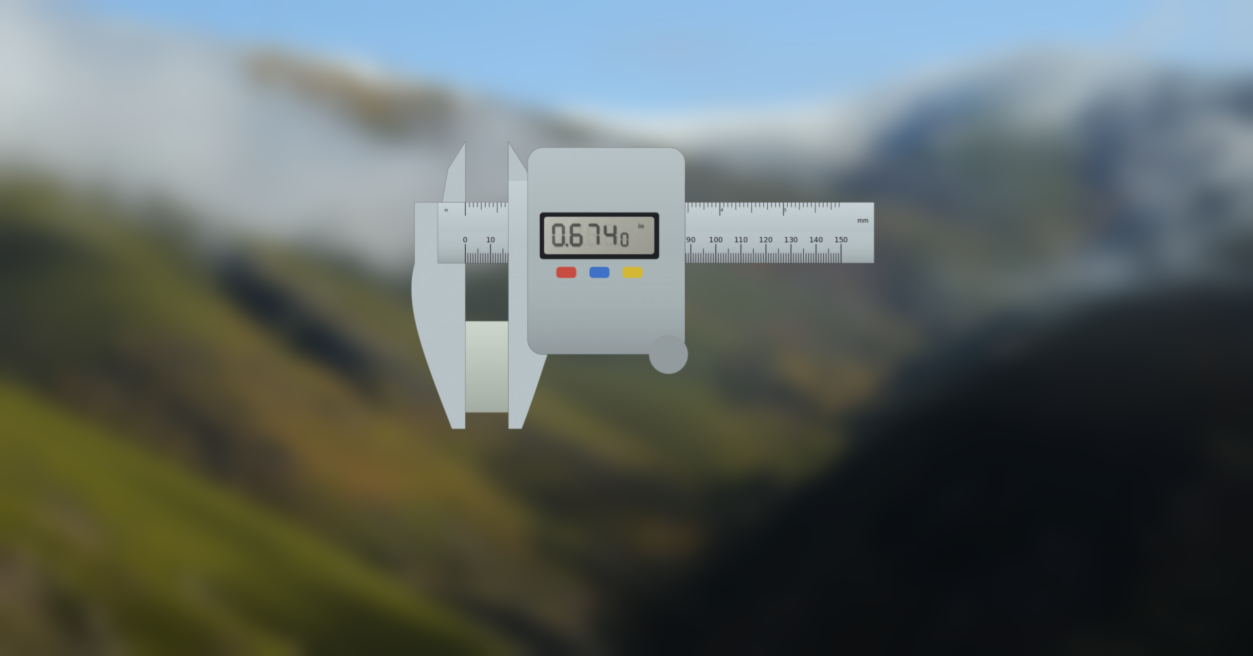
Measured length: 0.6740 in
